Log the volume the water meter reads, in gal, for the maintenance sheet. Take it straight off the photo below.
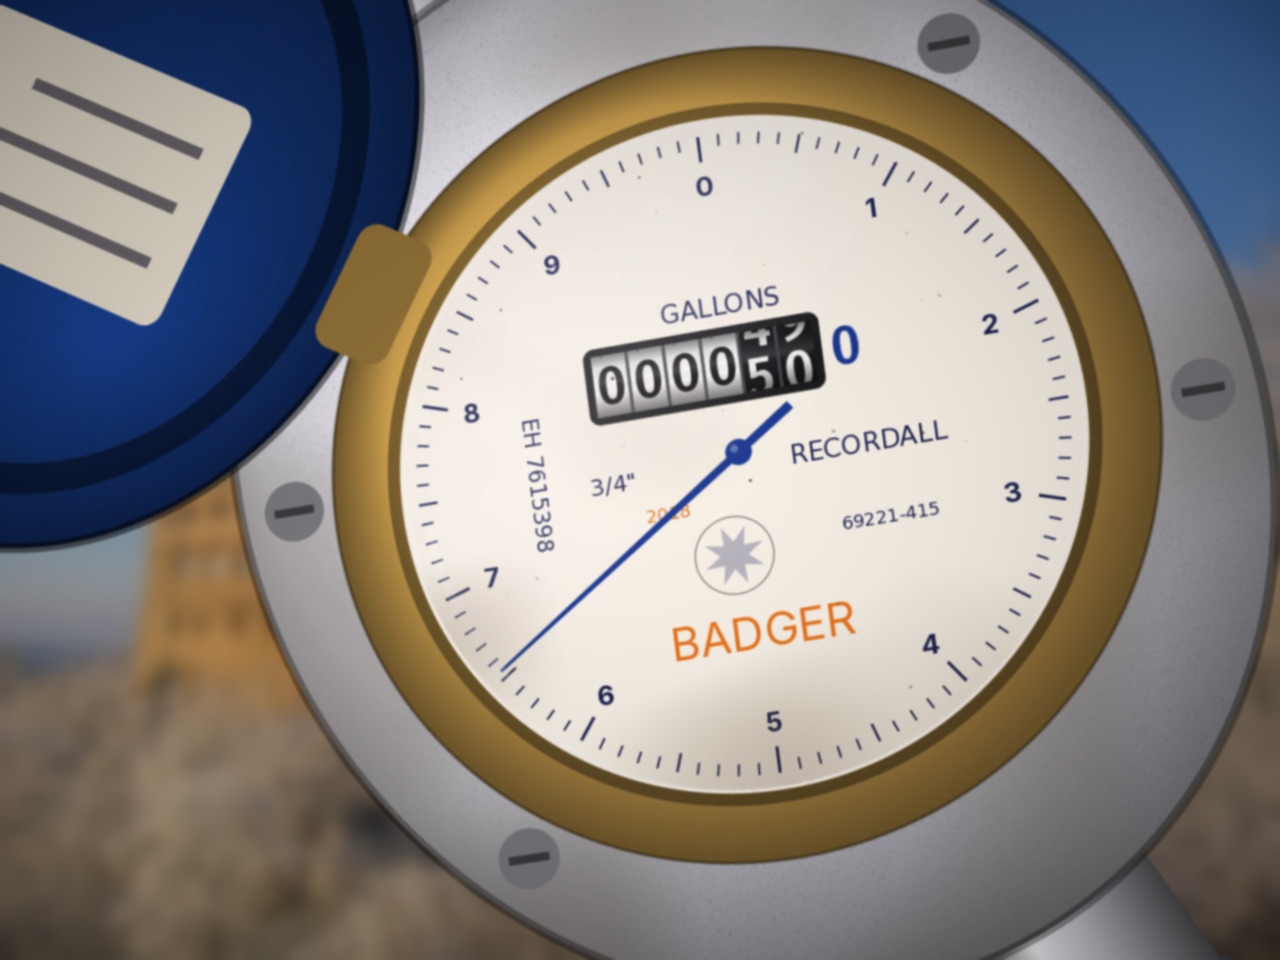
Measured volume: 496.5 gal
